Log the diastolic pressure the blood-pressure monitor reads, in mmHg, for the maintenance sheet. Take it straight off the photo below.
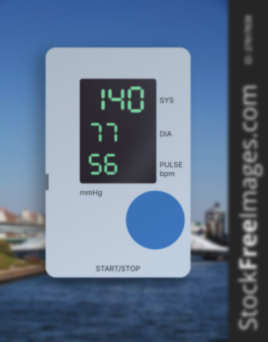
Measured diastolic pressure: 77 mmHg
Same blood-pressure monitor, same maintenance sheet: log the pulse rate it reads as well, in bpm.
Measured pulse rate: 56 bpm
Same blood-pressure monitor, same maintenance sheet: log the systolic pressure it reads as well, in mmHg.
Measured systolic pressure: 140 mmHg
